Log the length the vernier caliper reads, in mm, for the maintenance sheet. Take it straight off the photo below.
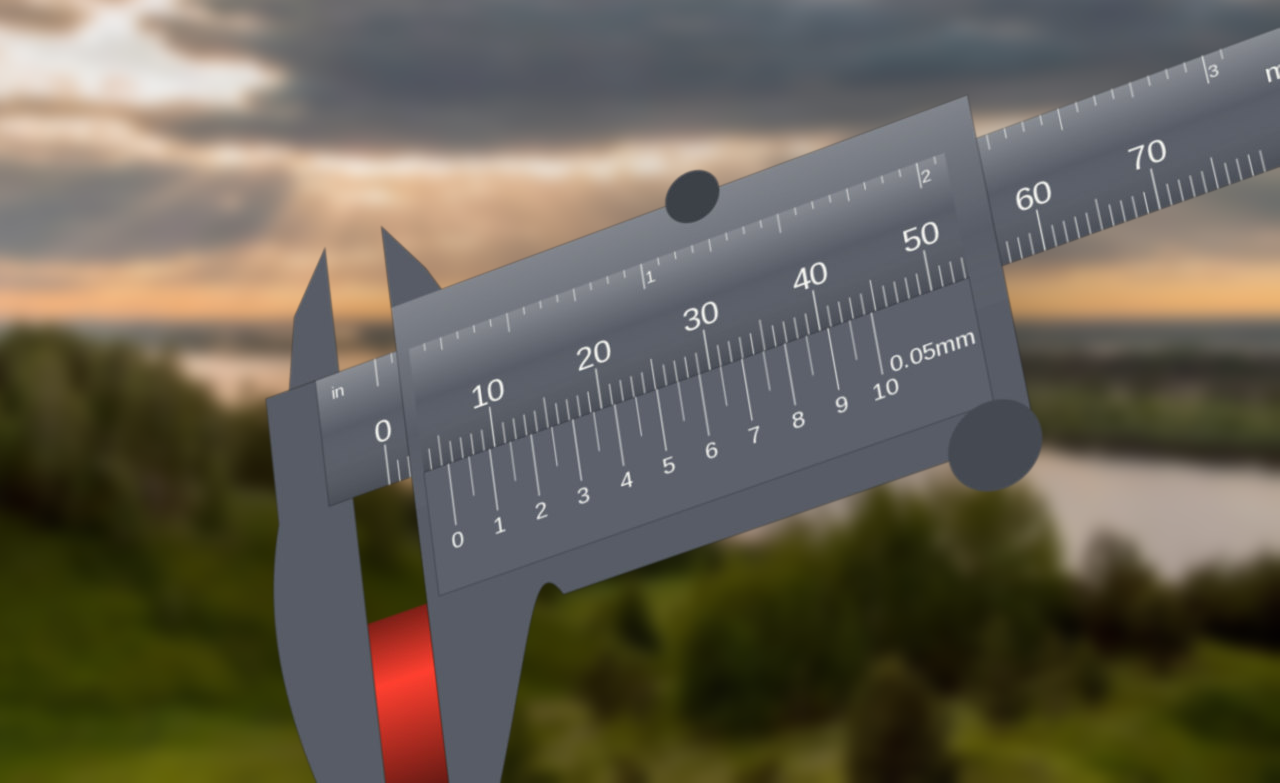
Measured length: 5.6 mm
